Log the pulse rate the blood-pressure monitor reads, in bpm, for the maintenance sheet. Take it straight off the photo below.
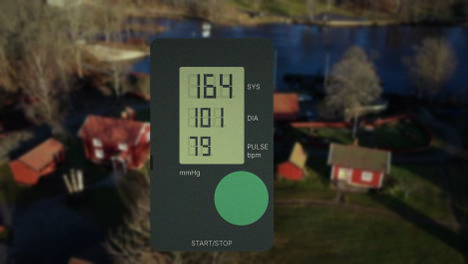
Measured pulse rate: 79 bpm
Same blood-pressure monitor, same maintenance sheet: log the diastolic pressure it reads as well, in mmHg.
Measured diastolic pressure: 101 mmHg
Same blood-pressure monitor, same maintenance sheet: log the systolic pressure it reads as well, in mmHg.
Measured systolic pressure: 164 mmHg
